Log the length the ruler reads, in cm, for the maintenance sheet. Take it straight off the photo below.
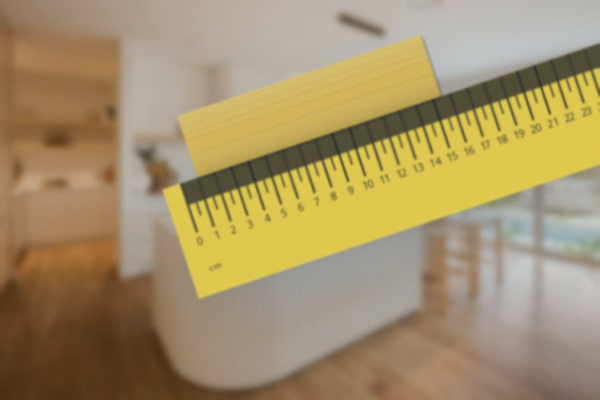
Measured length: 14.5 cm
